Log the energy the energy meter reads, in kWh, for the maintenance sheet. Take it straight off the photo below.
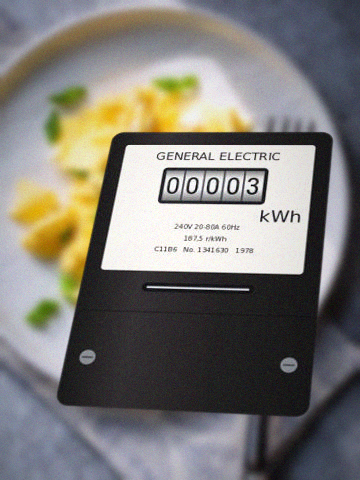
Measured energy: 3 kWh
